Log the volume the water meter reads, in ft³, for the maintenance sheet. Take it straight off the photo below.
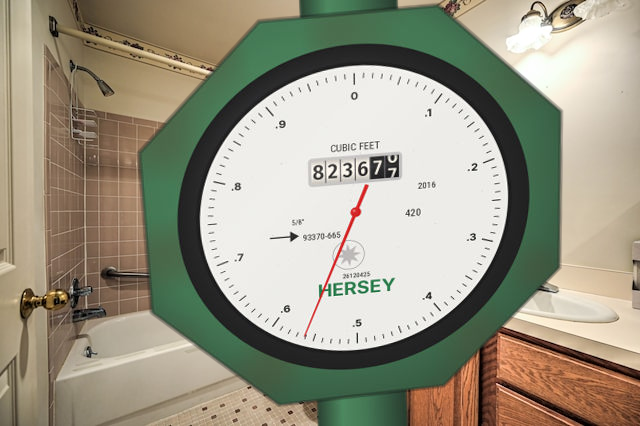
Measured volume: 823676.56 ft³
